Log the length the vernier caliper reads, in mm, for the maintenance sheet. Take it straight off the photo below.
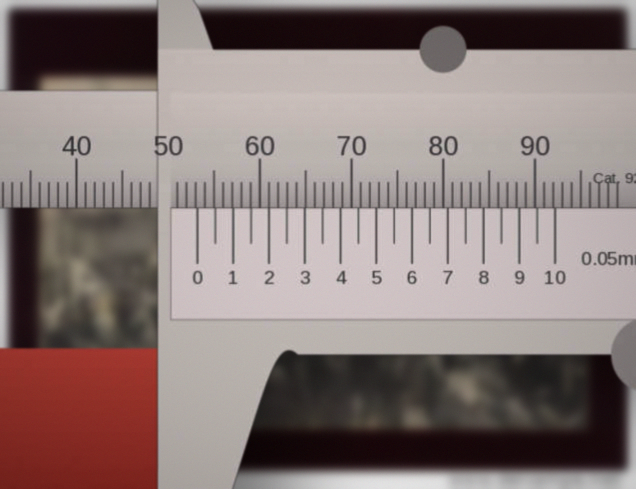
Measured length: 53.2 mm
